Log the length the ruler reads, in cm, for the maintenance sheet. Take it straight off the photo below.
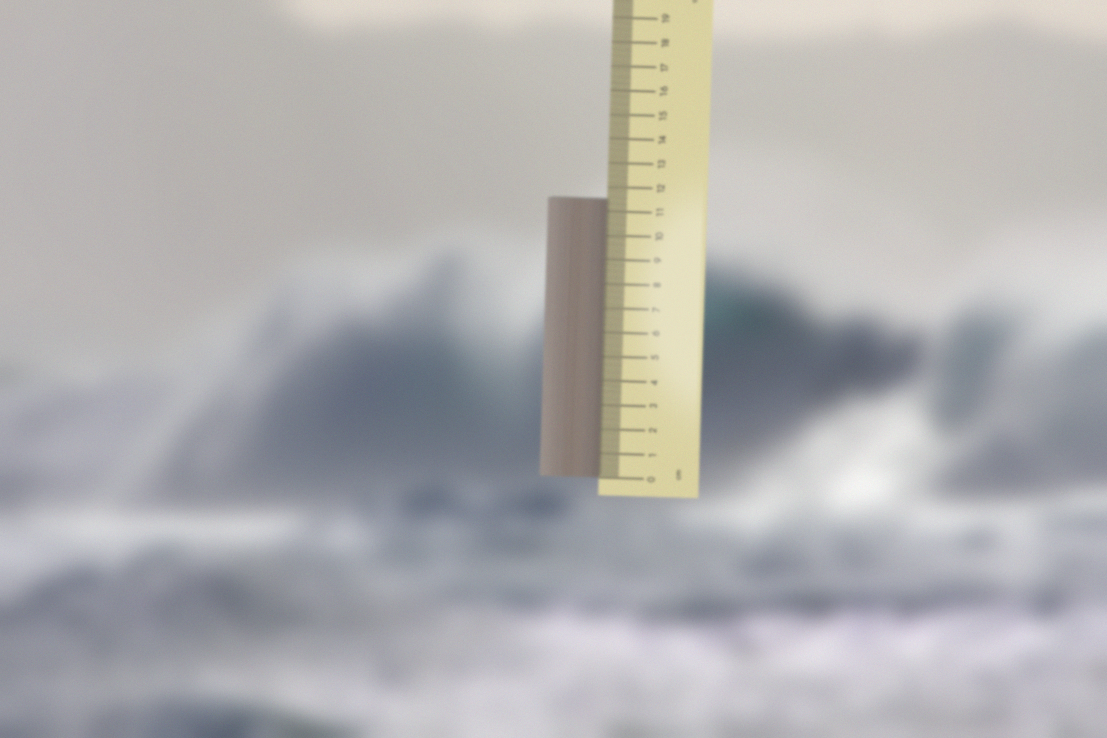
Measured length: 11.5 cm
